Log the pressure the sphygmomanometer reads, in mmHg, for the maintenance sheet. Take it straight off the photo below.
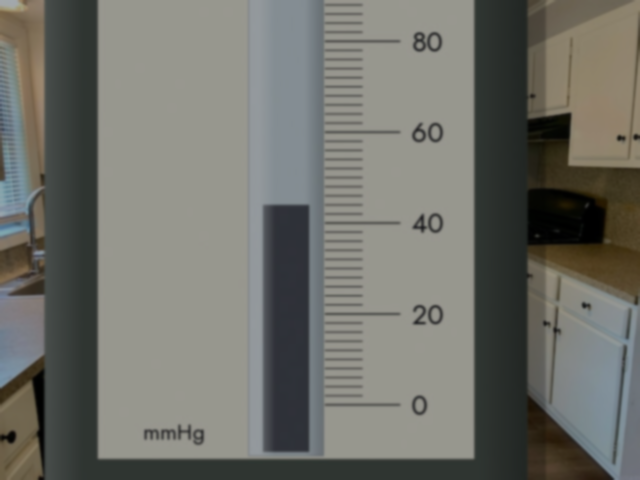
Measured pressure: 44 mmHg
